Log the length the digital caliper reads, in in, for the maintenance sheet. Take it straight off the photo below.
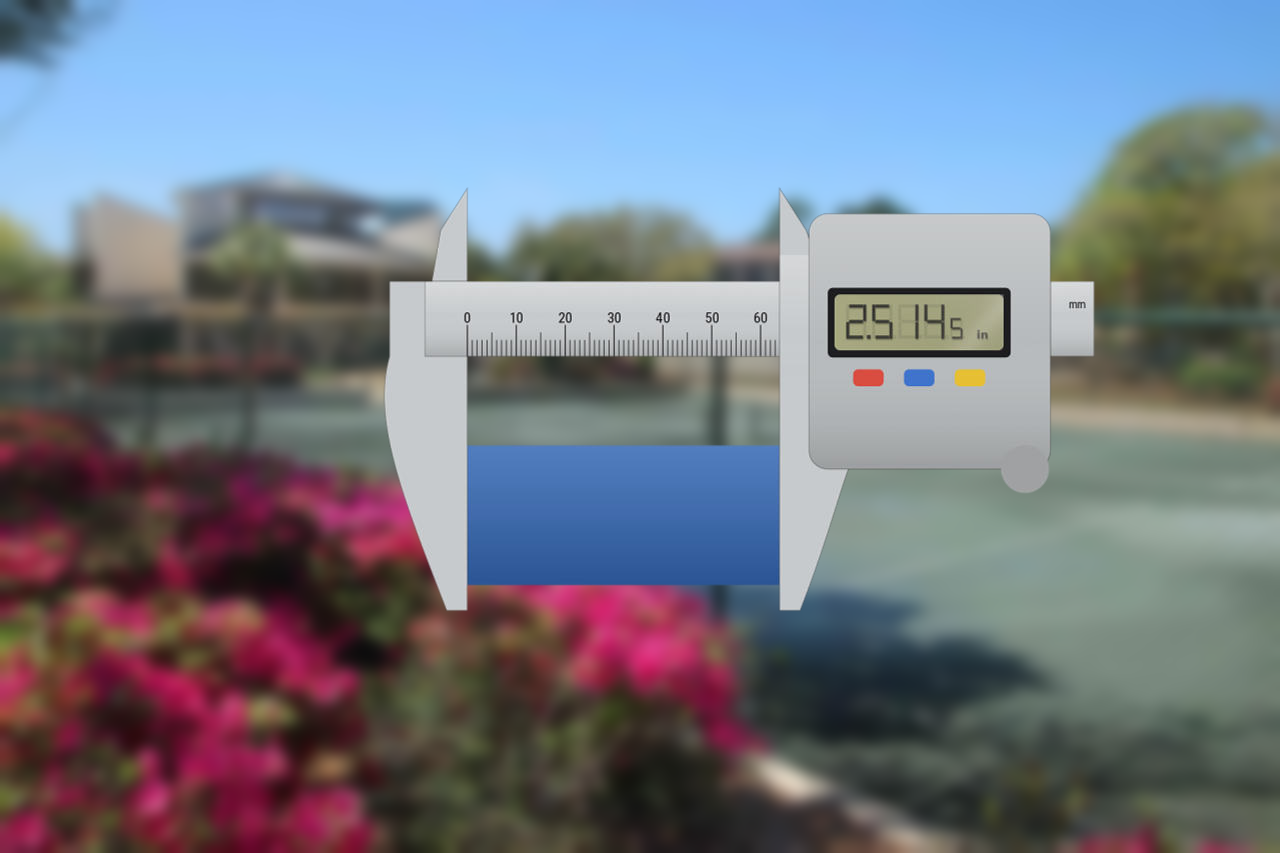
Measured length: 2.5145 in
